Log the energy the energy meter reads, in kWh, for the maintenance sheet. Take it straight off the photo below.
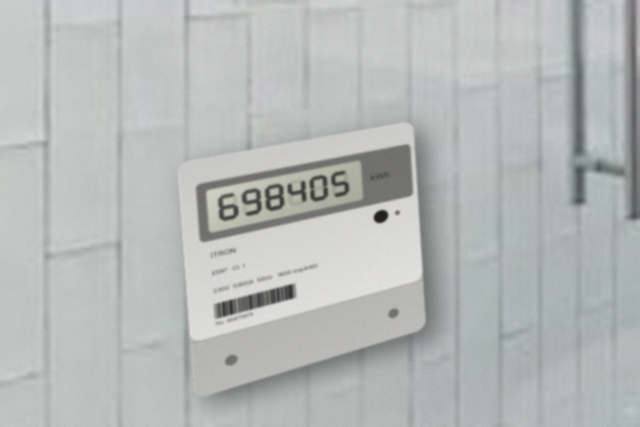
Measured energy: 698405 kWh
